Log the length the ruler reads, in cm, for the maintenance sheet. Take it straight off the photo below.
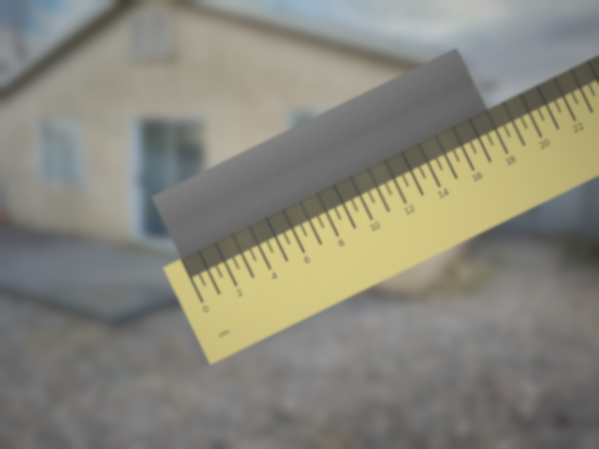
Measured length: 18 cm
